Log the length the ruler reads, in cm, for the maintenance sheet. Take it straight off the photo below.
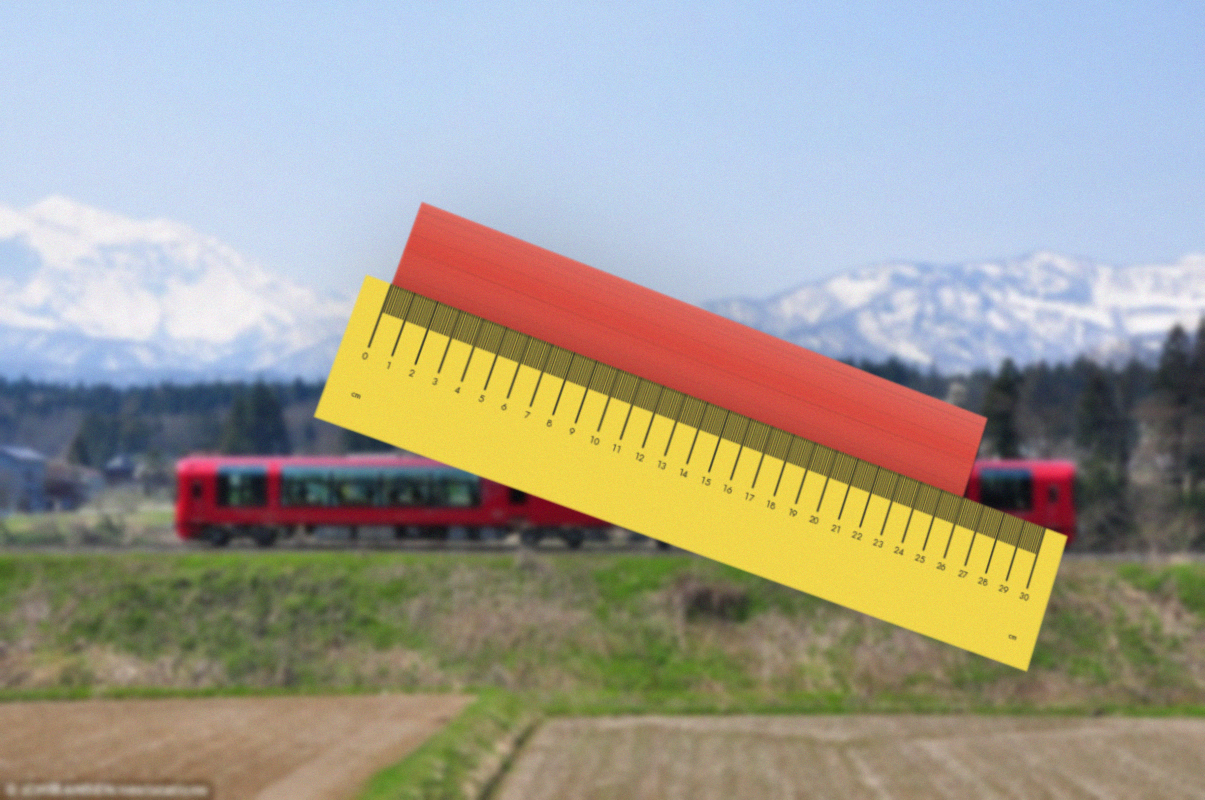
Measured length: 26 cm
